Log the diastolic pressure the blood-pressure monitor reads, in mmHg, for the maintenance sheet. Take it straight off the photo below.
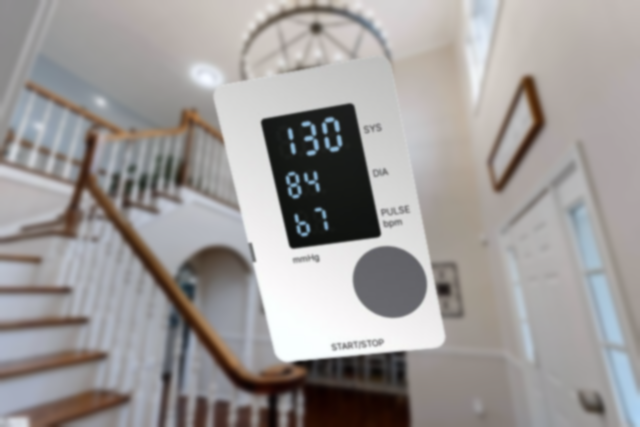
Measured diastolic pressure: 84 mmHg
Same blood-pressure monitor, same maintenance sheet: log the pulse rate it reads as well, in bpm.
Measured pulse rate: 67 bpm
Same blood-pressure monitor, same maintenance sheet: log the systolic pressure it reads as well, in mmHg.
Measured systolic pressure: 130 mmHg
